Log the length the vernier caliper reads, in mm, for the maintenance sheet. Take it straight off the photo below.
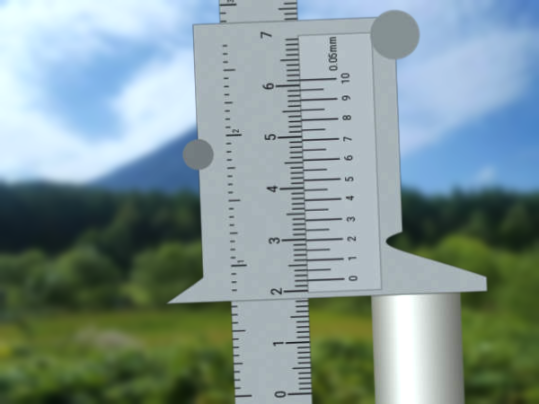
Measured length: 22.0 mm
